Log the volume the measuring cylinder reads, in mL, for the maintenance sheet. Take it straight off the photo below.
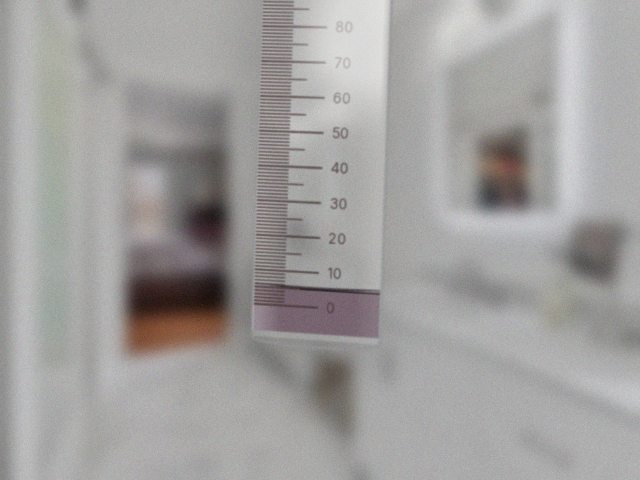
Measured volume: 5 mL
